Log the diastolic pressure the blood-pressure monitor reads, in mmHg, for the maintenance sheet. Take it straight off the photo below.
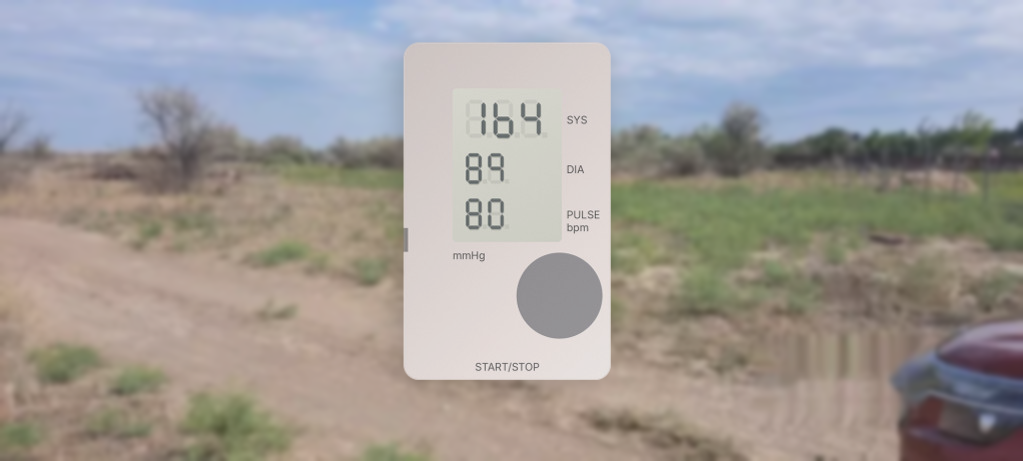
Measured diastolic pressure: 89 mmHg
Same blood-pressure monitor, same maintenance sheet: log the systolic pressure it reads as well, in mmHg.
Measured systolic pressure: 164 mmHg
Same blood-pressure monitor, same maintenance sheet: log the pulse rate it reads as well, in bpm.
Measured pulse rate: 80 bpm
